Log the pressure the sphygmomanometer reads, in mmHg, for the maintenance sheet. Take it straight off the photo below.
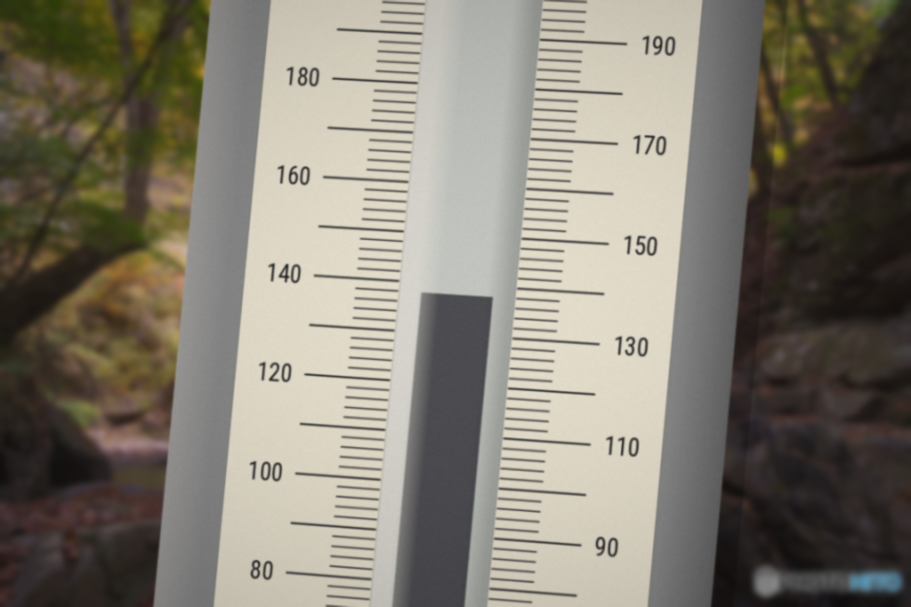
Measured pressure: 138 mmHg
